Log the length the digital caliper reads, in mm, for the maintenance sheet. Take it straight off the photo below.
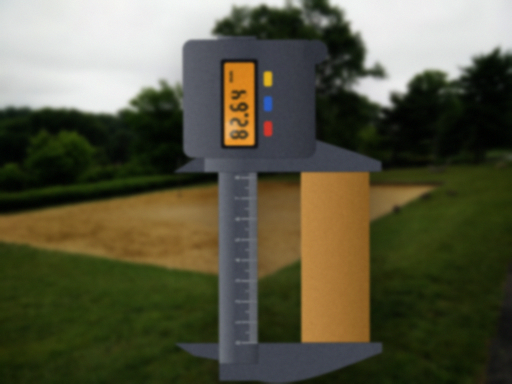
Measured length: 82.64 mm
